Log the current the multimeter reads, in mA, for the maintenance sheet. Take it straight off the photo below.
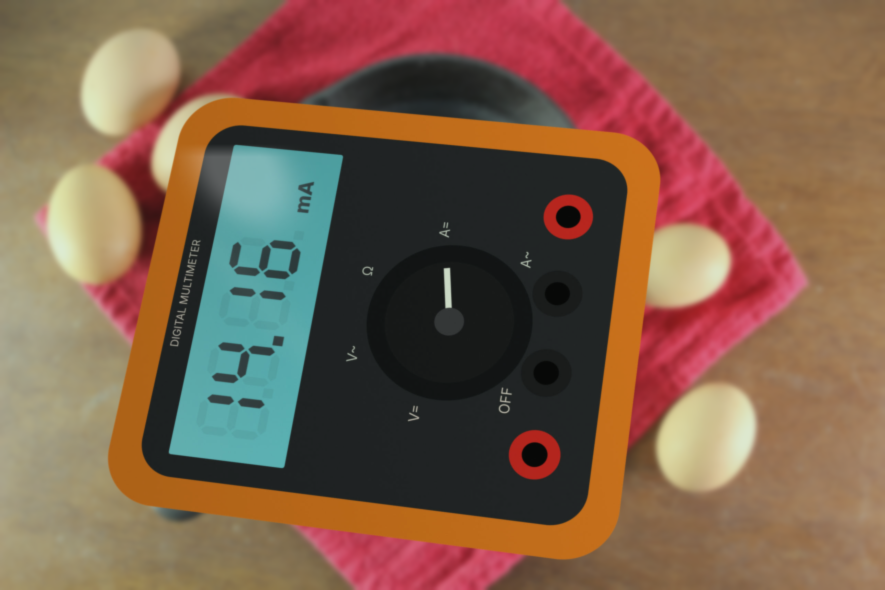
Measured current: 14.16 mA
